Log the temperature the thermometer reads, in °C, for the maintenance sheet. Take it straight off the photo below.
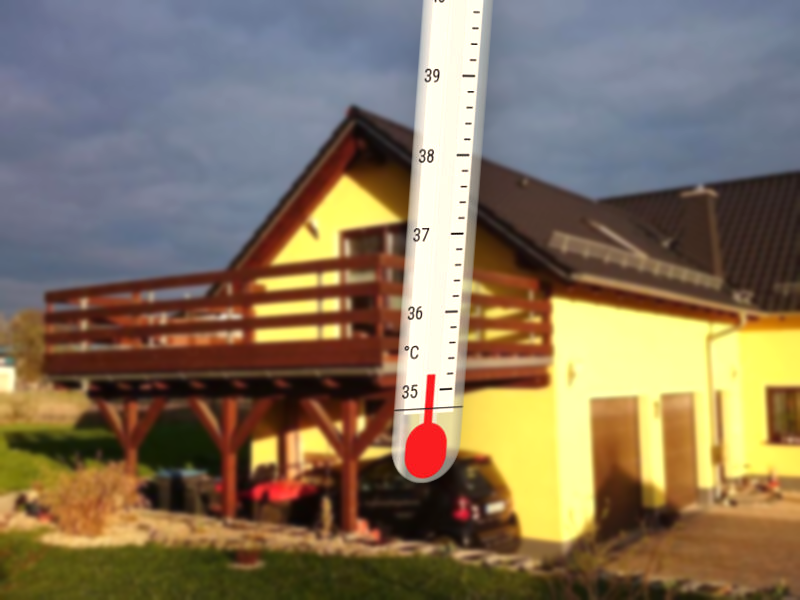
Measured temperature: 35.2 °C
